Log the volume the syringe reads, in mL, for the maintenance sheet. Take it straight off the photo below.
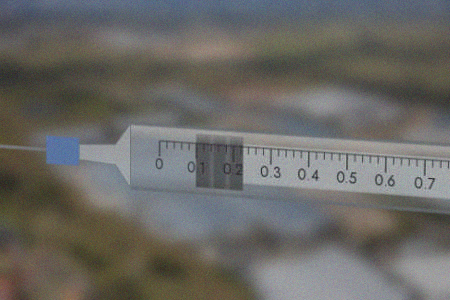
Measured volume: 0.1 mL
